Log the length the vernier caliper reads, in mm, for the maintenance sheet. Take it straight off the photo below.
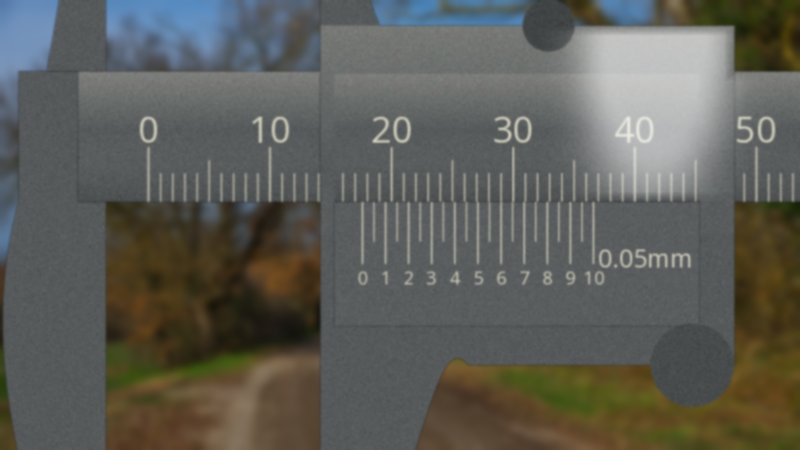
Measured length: 17.6 mm
